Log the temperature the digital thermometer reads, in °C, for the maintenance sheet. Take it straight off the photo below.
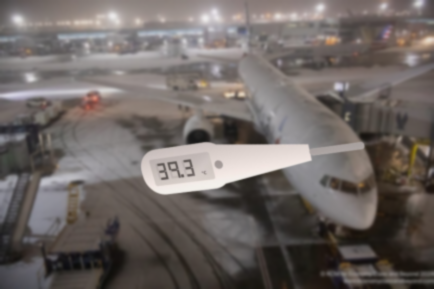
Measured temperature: 39.3 °C
